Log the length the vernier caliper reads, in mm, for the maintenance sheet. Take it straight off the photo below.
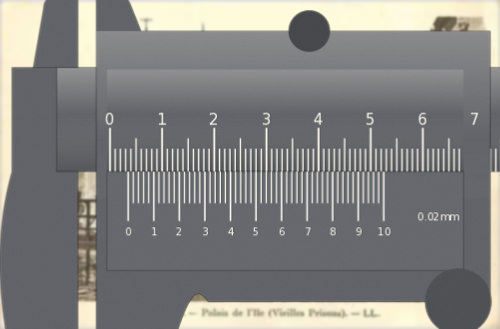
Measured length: 3.5 mm
